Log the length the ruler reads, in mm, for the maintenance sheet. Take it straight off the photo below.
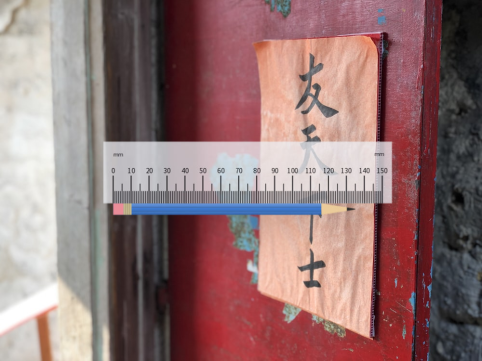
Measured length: 135 mm
